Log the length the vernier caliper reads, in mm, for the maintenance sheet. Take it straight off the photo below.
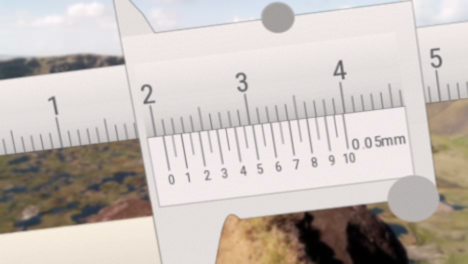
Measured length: 20.8 mm
